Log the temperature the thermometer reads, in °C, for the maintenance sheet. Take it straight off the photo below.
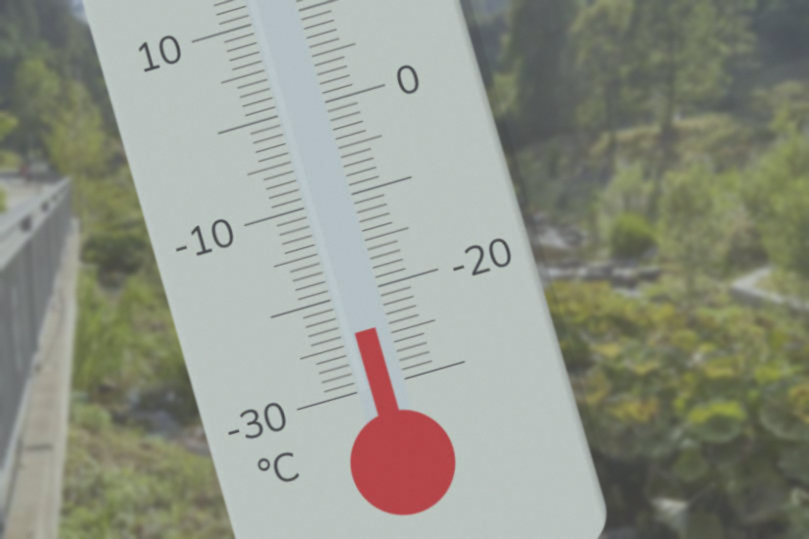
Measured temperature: -24 °C
